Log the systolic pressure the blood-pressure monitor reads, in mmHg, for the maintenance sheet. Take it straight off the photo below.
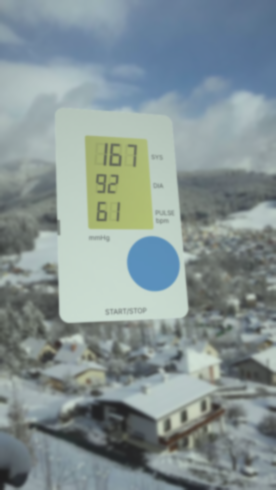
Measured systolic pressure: 167 mmHg
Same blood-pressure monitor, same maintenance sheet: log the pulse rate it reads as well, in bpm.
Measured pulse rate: 61 bpm
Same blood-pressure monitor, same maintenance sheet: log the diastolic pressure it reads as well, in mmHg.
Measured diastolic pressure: 92 mmHg
